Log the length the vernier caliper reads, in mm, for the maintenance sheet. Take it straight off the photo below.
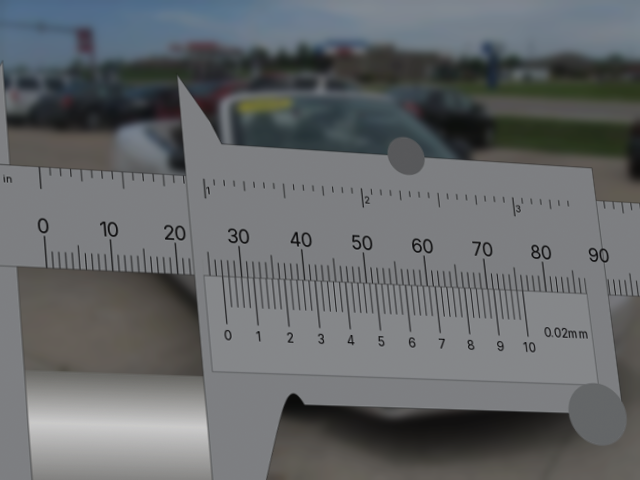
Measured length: 27.0 mm
